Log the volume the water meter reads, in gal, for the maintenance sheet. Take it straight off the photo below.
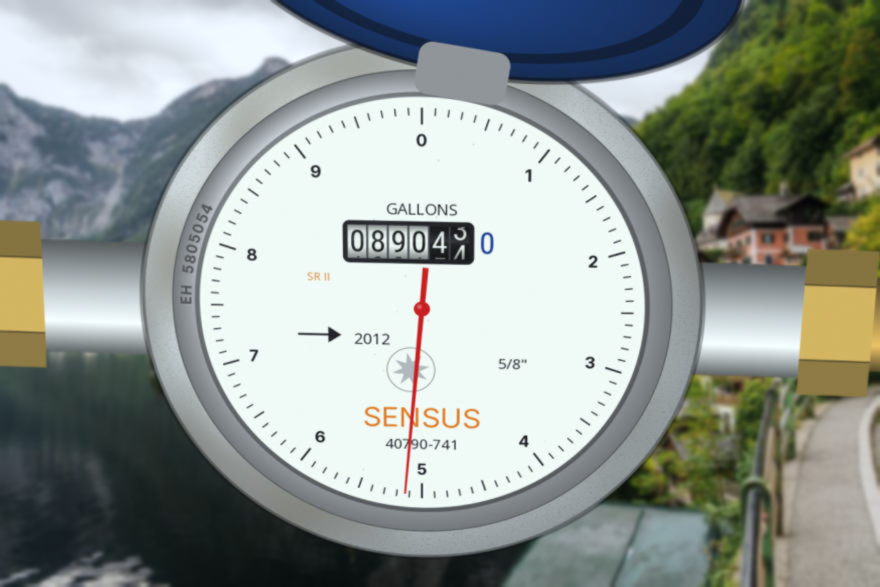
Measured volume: 890435.1 gal
